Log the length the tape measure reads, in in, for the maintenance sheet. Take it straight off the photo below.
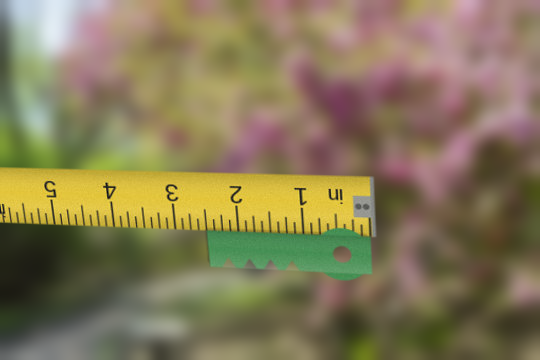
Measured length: 2.5 in
